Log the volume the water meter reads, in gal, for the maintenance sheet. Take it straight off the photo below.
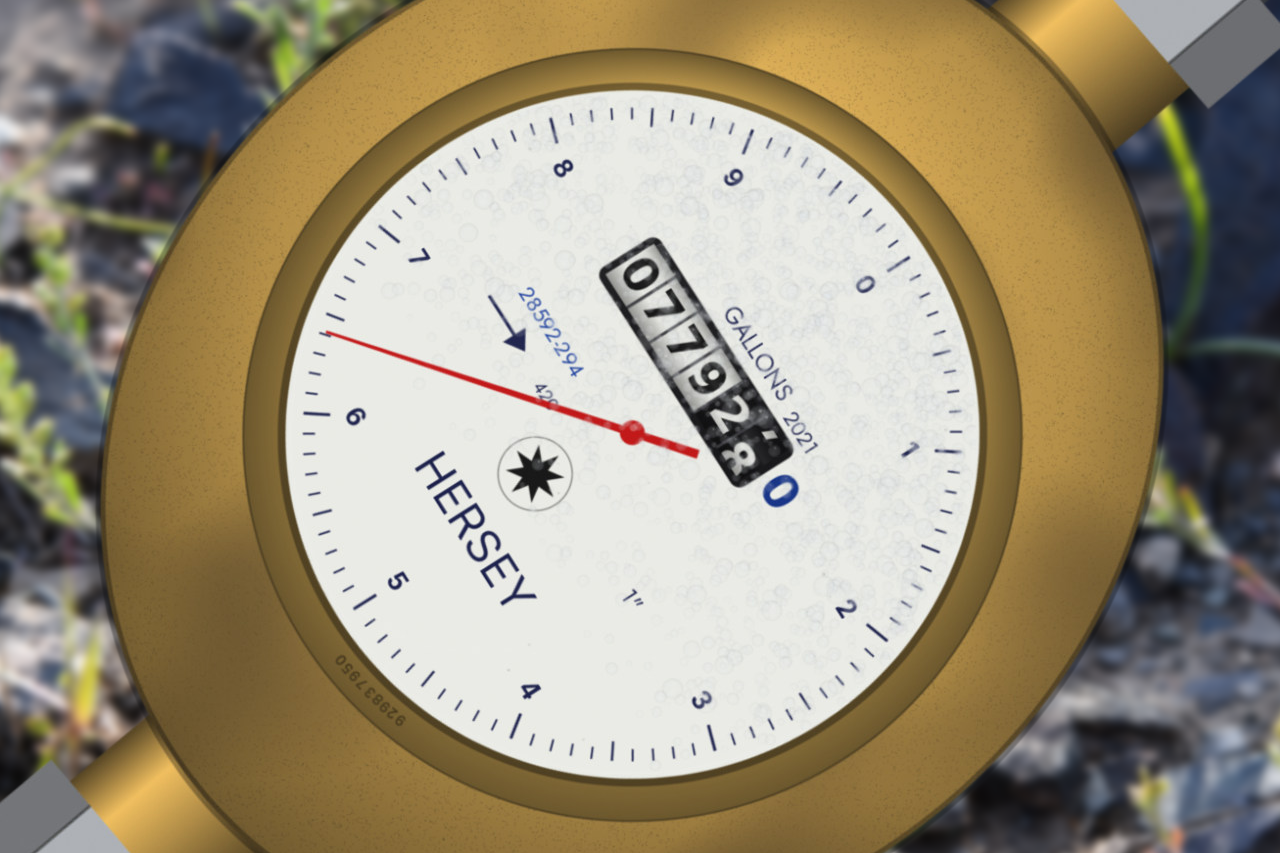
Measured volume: 779276.4 gal
